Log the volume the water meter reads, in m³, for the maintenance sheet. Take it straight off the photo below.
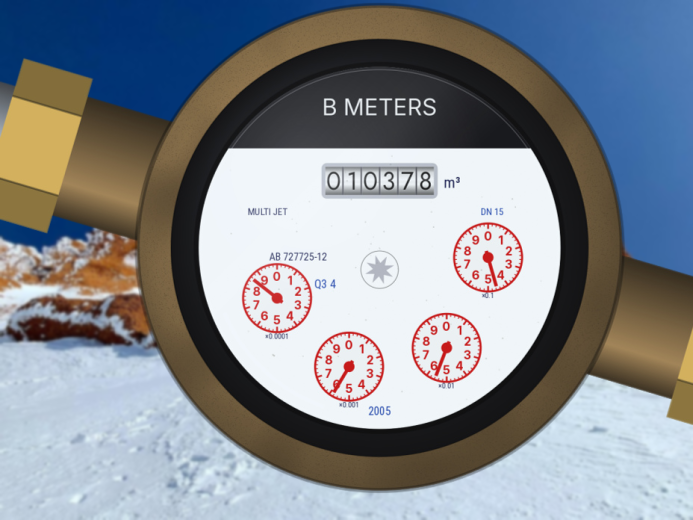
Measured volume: 10378.4558 m³
